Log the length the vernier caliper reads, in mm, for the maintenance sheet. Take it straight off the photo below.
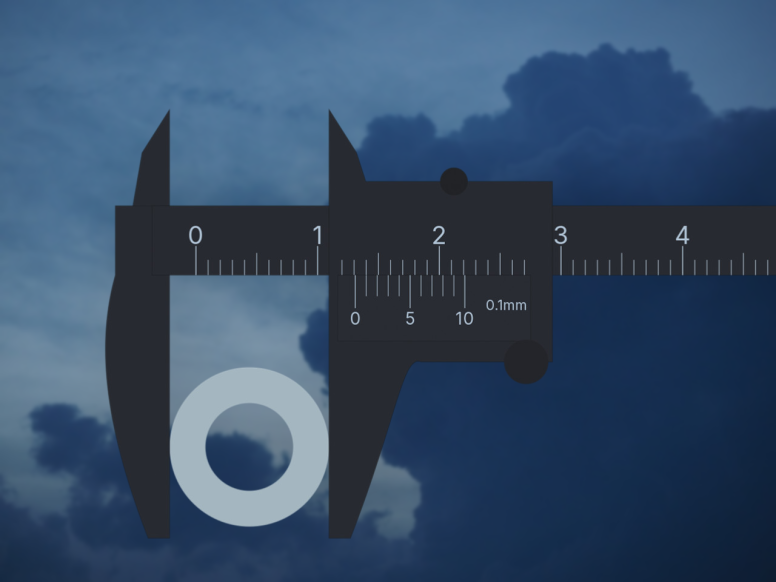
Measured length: 13.1 mm
